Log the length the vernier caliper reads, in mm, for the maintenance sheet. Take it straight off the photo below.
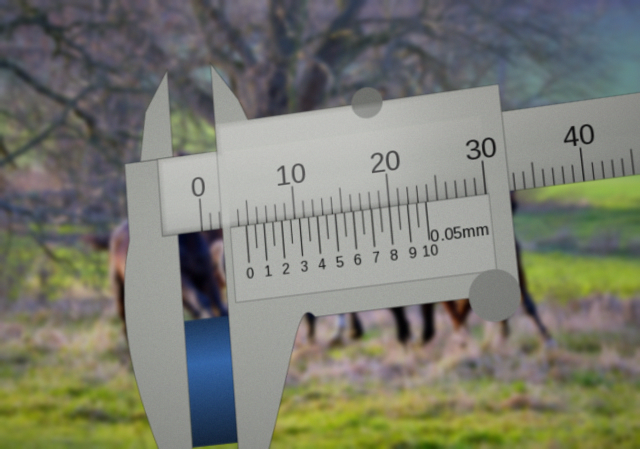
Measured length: 4.8 mm
